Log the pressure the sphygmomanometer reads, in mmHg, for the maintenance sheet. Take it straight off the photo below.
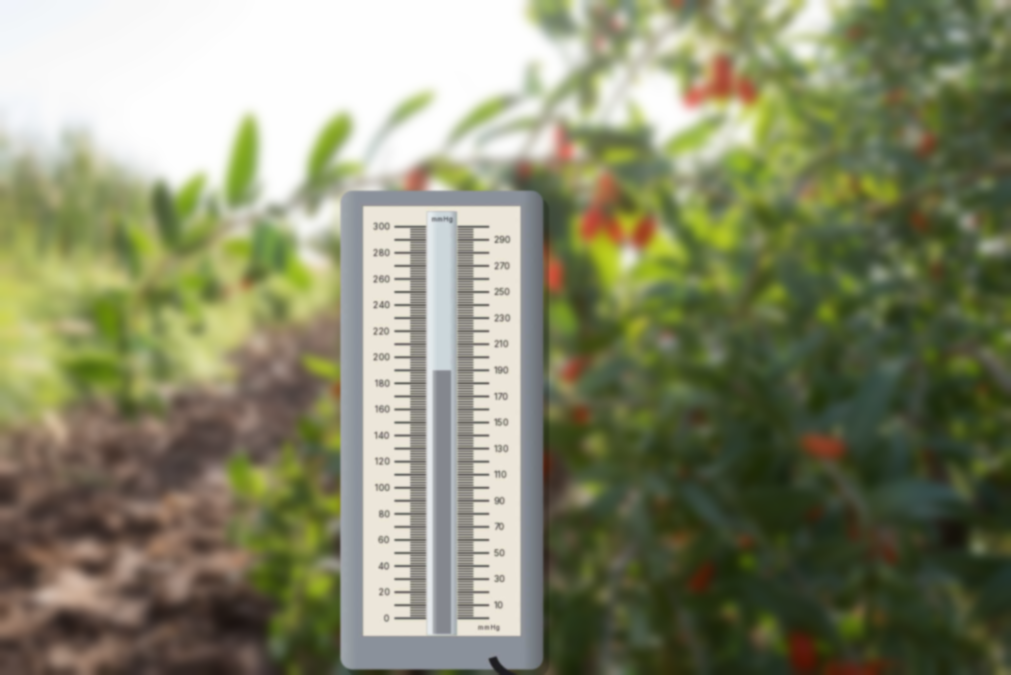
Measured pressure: 190 mmHg
